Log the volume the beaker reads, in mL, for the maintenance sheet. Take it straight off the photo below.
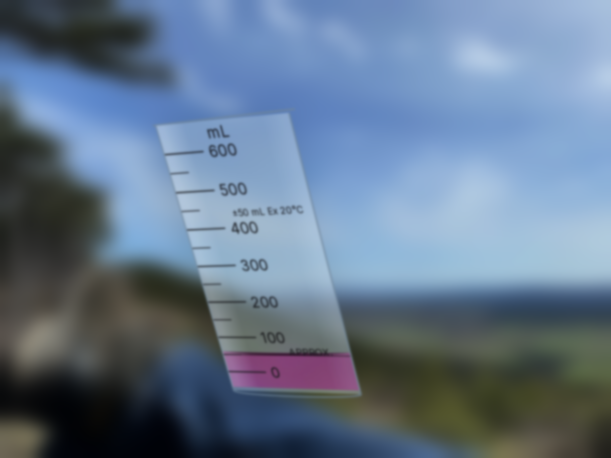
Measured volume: 50 mL
